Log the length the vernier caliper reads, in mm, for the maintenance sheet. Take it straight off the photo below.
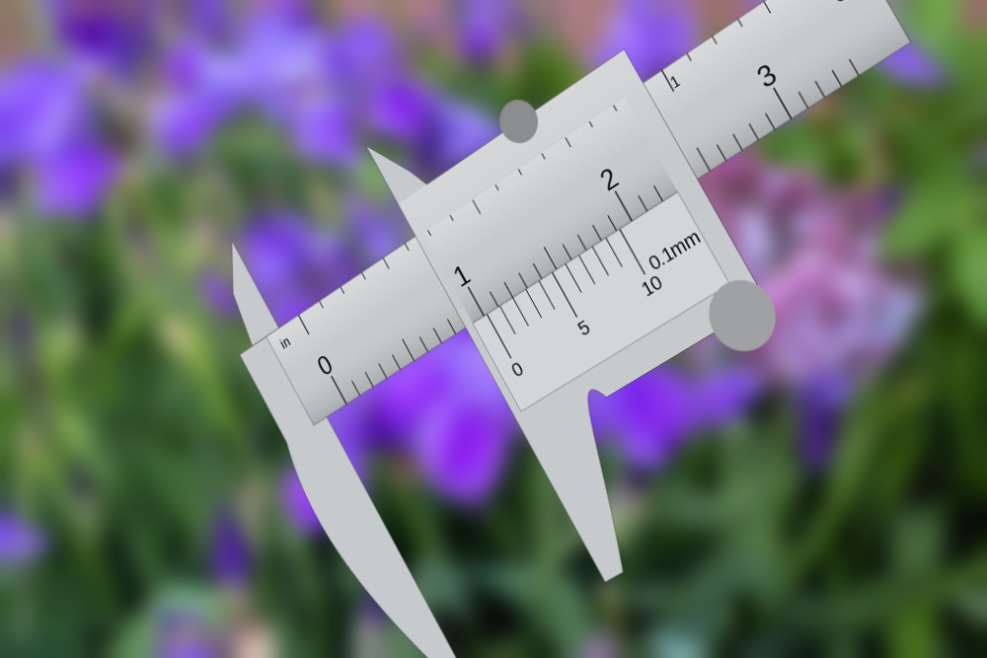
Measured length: 10.2 mm
